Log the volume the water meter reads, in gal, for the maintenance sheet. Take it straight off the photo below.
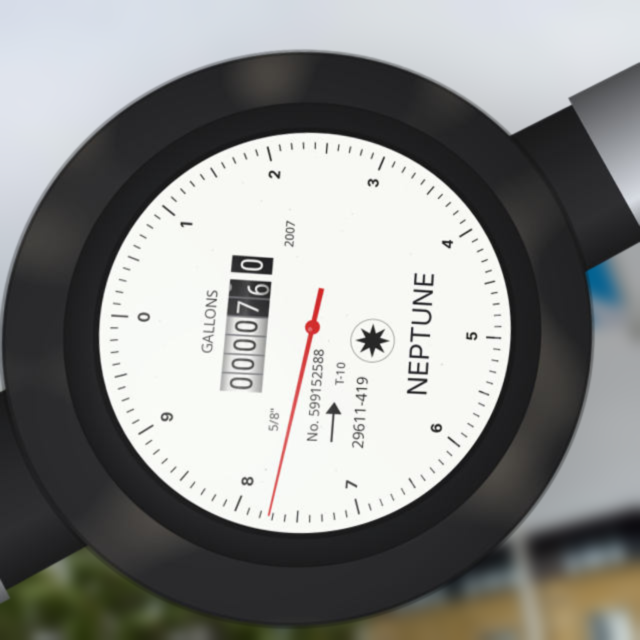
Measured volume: 757.7 gal
